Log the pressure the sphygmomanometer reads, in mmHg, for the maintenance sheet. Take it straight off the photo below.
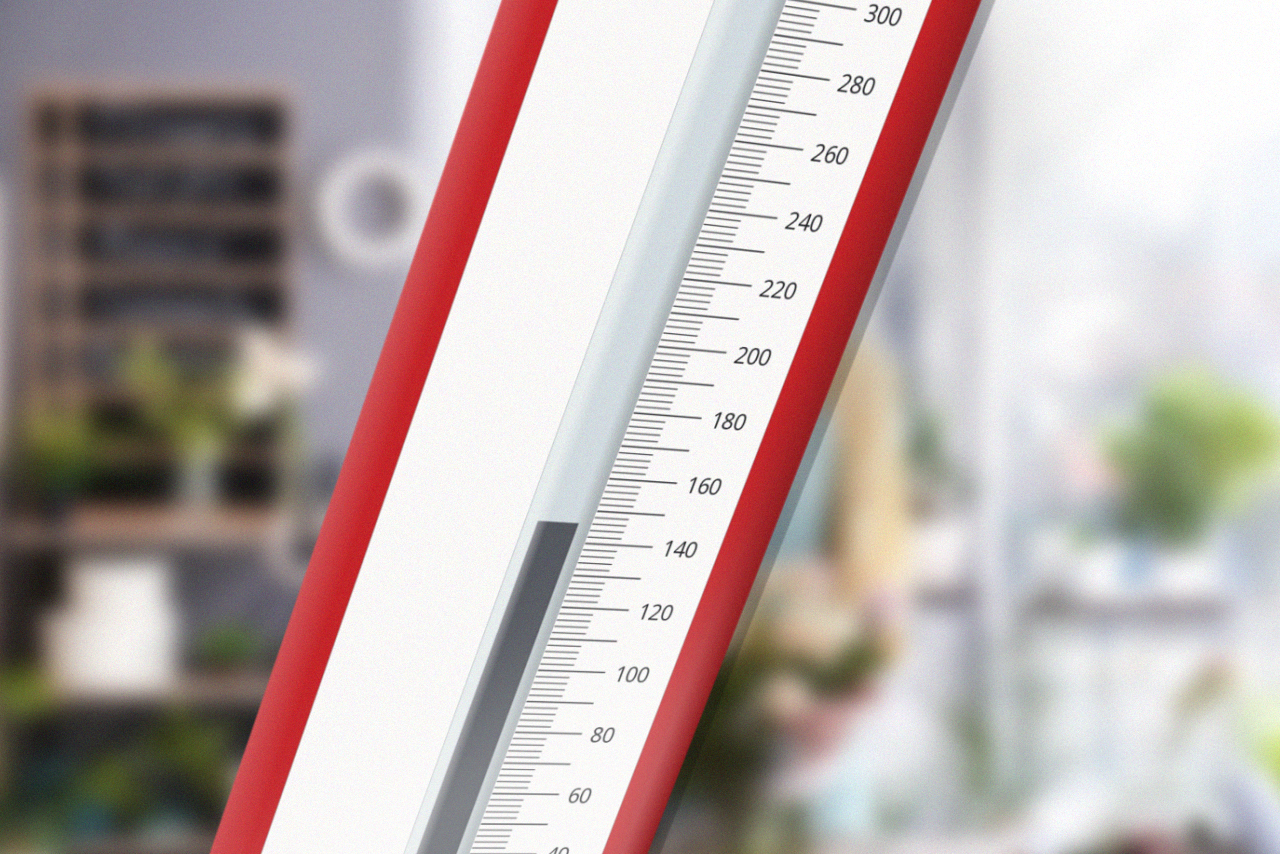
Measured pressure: 146 mmHg
